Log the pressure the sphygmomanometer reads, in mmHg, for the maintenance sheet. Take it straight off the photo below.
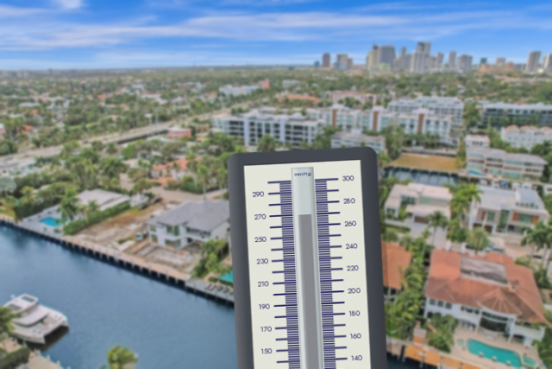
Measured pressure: 270 mmHg
